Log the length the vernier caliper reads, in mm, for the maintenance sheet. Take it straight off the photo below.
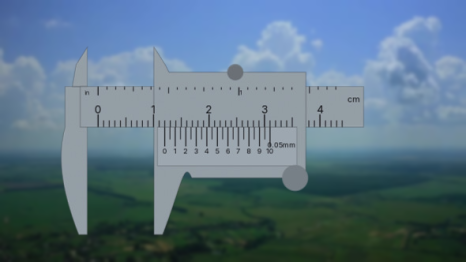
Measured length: 12.0 mm
